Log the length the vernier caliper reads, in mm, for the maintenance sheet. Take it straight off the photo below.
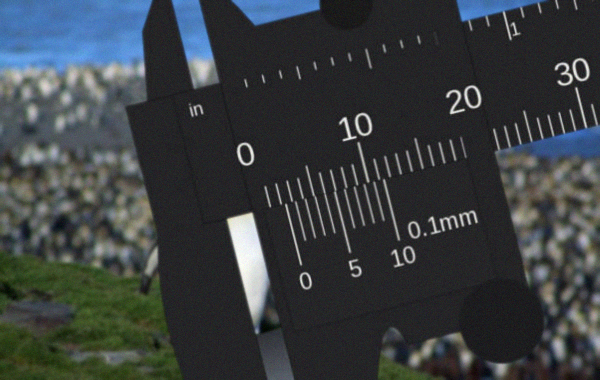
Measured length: 2.4 mm
